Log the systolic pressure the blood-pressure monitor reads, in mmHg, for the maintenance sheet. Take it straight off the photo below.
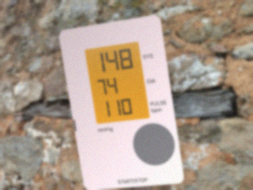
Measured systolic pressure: 148 mmHg
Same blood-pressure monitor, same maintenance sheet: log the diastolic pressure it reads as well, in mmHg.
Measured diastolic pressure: 74 mmHg
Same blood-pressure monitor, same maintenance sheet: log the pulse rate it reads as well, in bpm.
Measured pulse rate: 110 bpm
